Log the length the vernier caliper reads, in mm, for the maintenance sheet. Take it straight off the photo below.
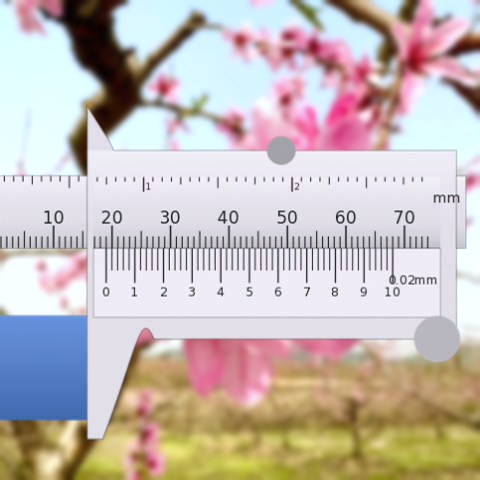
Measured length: 19.0 mm
